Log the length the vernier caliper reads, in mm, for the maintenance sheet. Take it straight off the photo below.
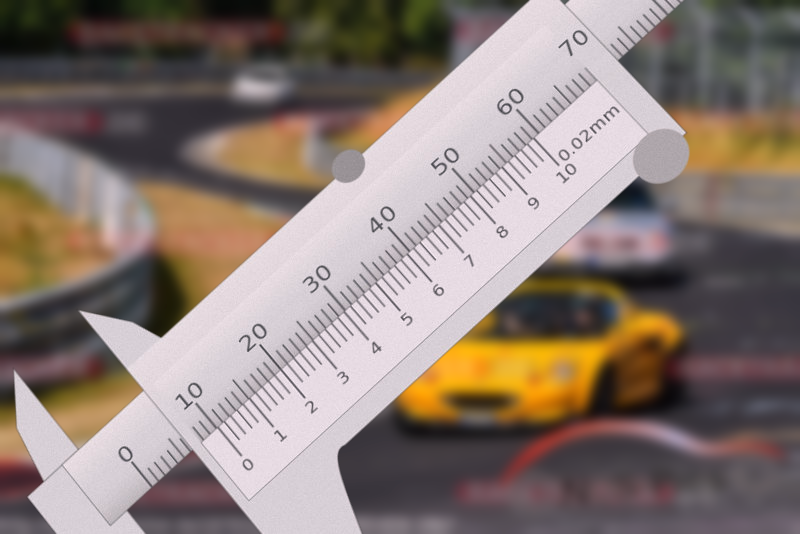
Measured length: 10.2 mm
